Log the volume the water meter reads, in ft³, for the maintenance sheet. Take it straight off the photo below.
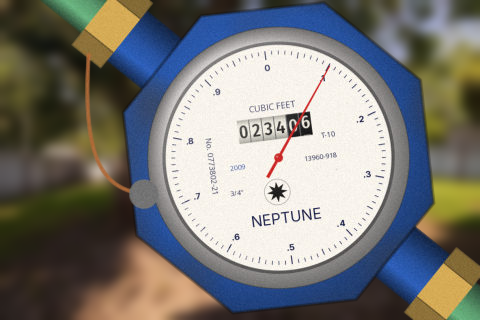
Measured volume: 23406.10 ft³
